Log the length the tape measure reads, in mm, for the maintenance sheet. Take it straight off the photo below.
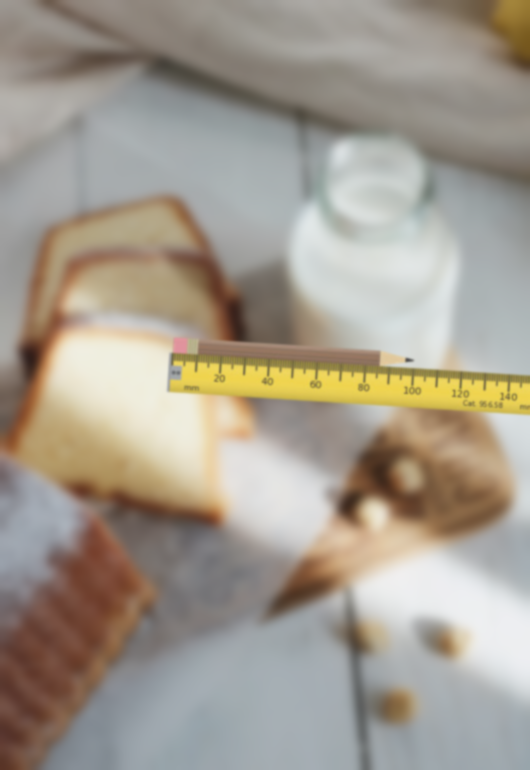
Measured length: 100 mm
